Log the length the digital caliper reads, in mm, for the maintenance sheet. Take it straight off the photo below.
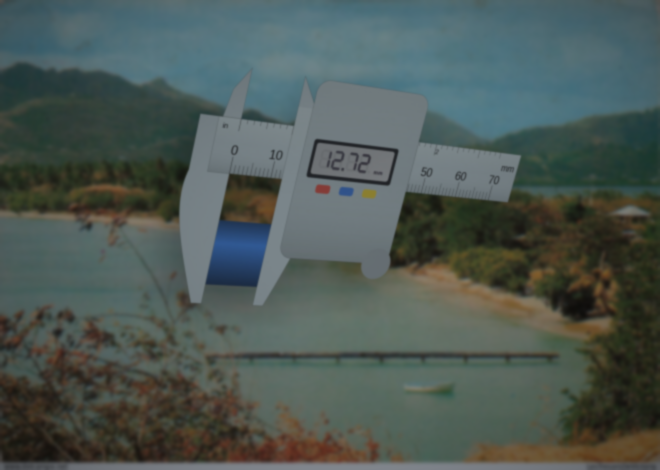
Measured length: 12.72 mm
